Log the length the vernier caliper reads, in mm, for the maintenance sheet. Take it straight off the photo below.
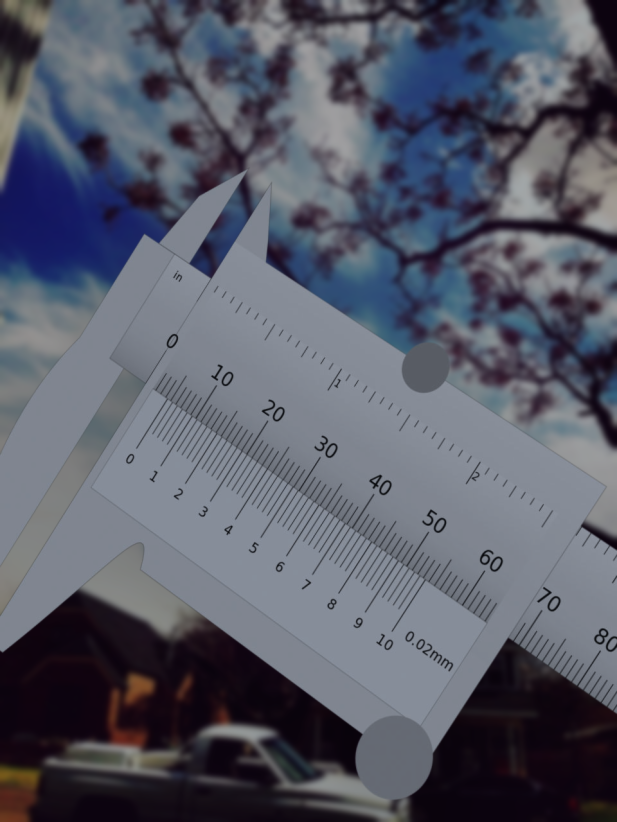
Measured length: 4.4 mm
